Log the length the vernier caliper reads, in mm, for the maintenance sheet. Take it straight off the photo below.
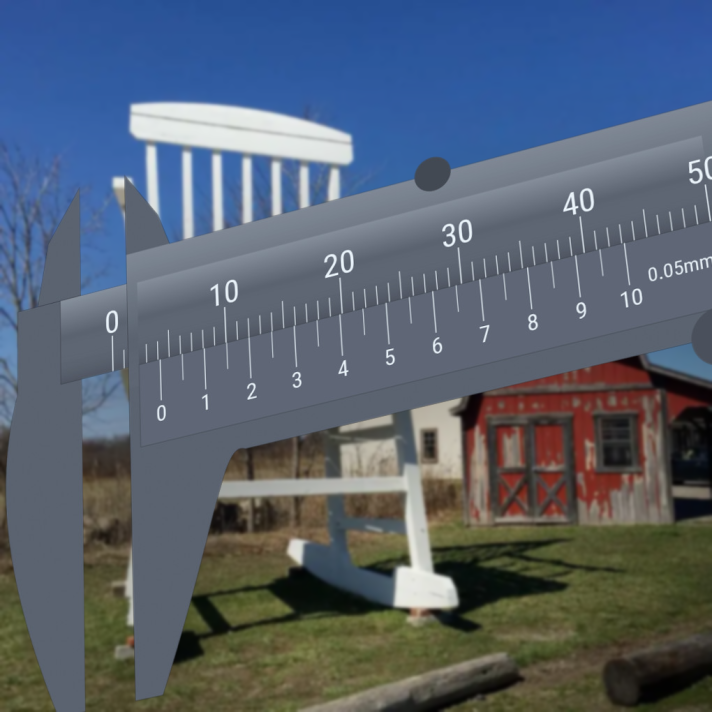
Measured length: 4.2 mm
